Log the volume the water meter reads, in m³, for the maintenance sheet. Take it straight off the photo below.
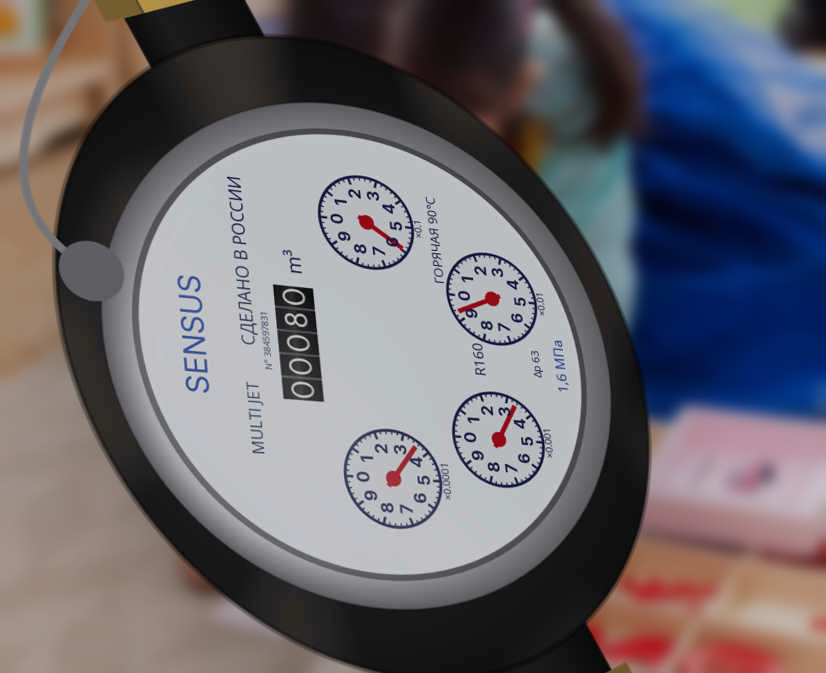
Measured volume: 80.5933 m³
